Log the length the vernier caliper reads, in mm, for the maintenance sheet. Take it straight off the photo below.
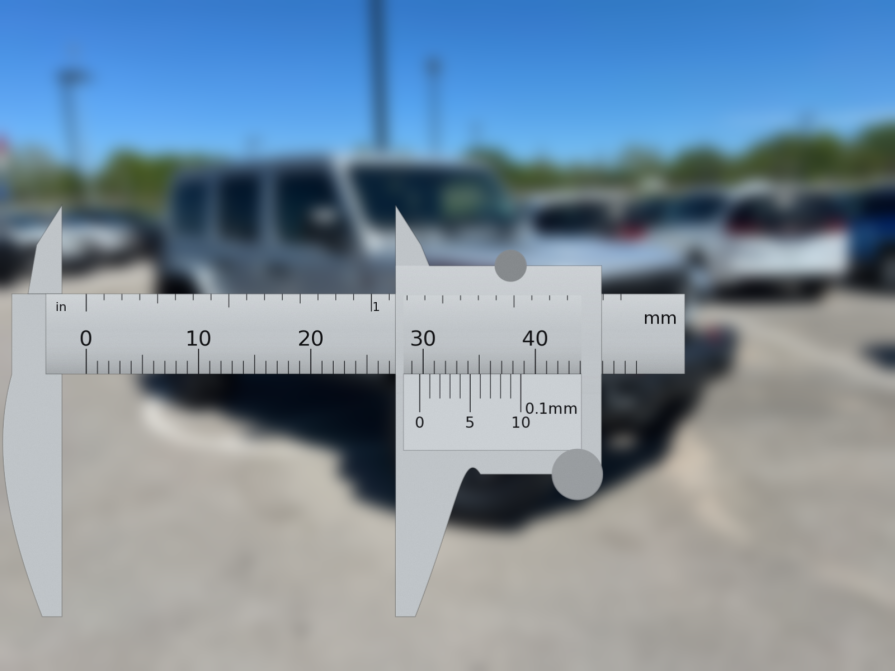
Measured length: 29.7 mm
